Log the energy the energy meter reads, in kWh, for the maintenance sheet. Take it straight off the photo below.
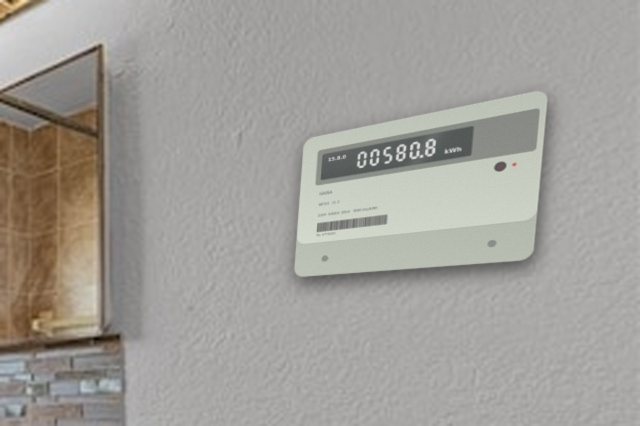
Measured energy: 580.8 kWh
